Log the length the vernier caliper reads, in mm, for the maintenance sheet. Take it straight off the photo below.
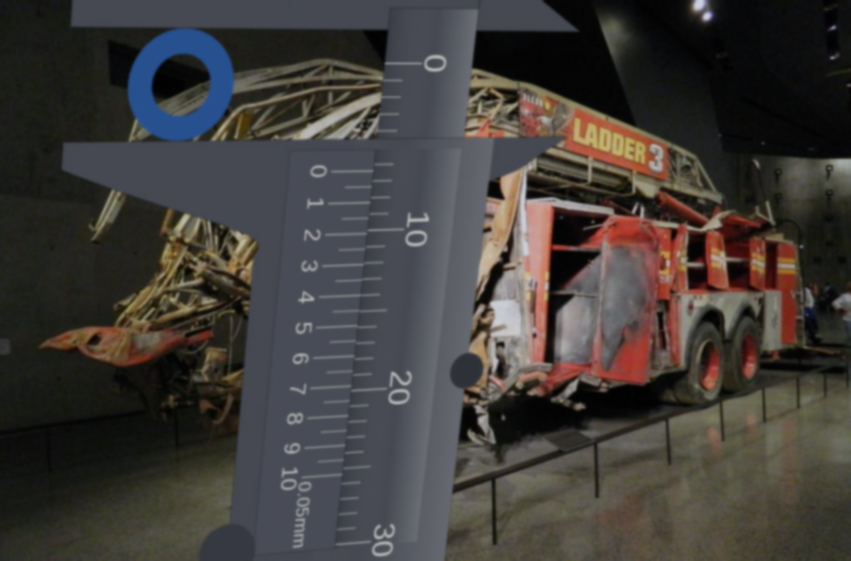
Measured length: 6.4 mm
